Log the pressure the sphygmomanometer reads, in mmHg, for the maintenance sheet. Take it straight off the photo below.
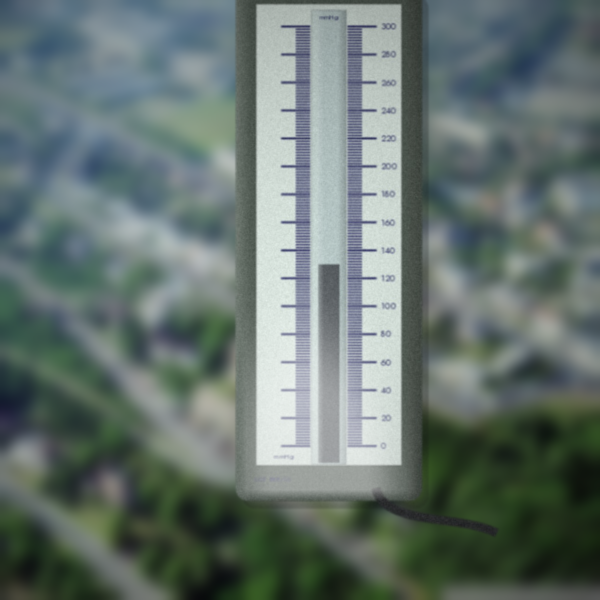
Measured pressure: 130 mmHg
